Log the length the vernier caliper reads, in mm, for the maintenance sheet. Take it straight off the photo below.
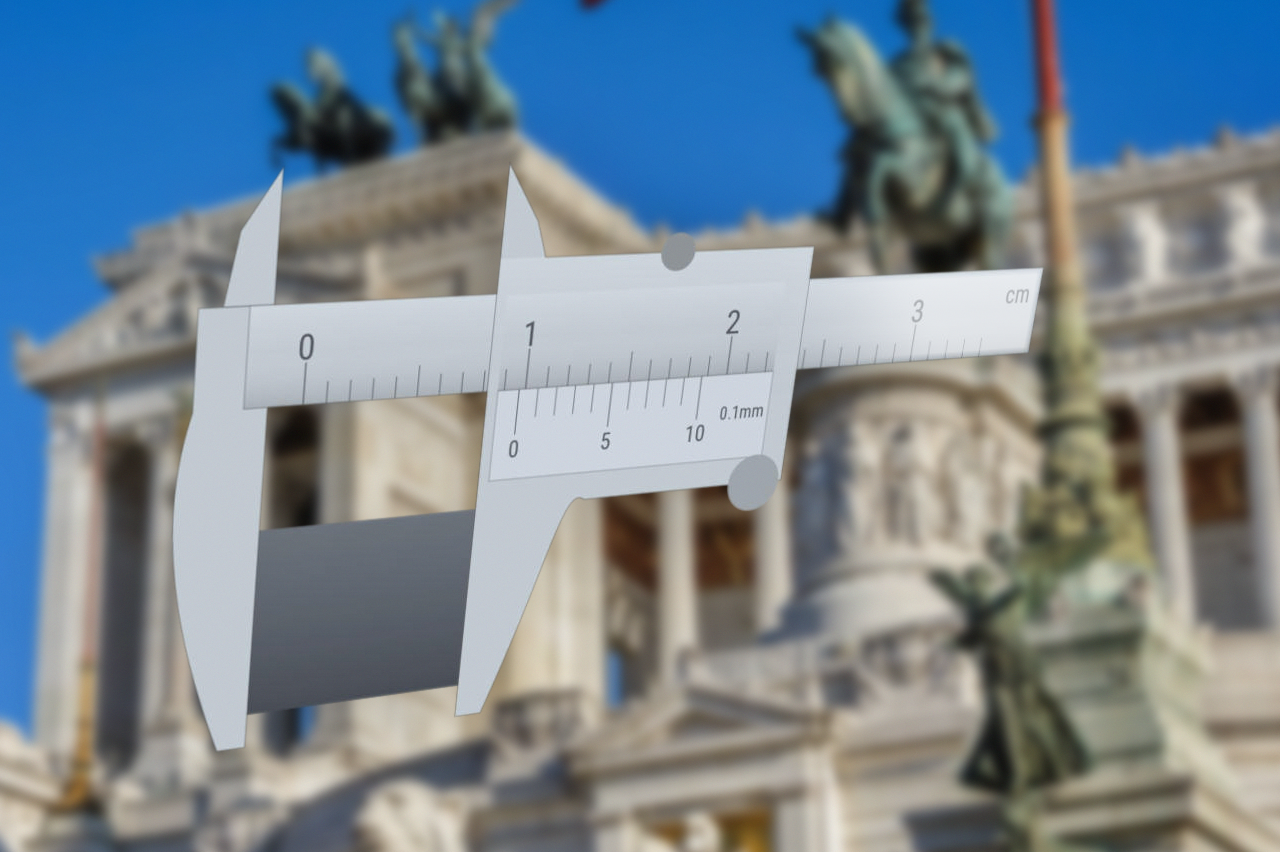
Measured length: 9.7 mm
